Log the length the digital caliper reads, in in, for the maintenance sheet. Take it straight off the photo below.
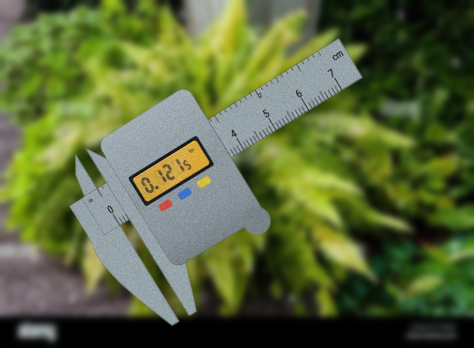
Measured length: 0.1215 in
